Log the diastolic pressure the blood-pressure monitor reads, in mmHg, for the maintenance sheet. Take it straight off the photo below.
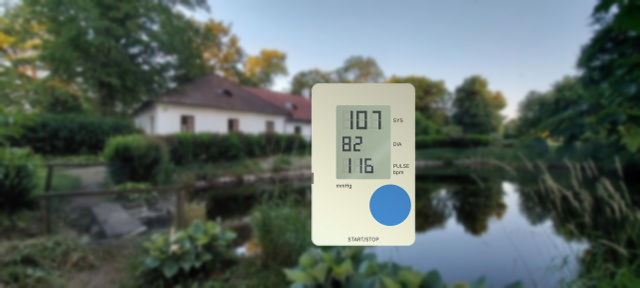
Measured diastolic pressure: 82 mmHg
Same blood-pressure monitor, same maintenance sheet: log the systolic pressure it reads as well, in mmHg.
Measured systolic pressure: 107 mmHg
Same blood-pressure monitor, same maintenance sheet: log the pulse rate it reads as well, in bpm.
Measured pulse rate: 116 bpm
